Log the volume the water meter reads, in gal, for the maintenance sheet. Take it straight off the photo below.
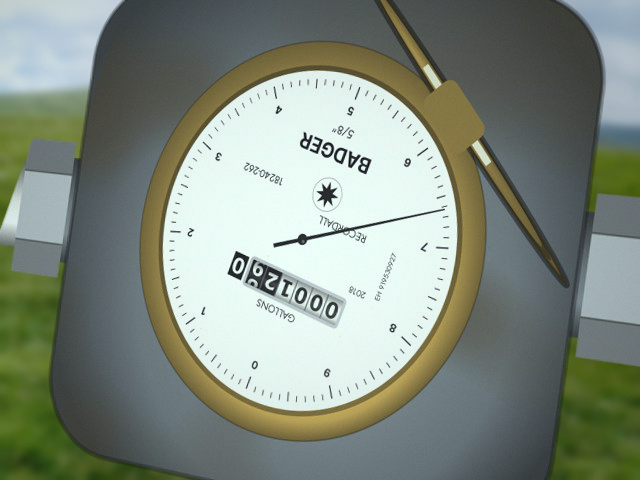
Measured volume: 1286.6 gal
